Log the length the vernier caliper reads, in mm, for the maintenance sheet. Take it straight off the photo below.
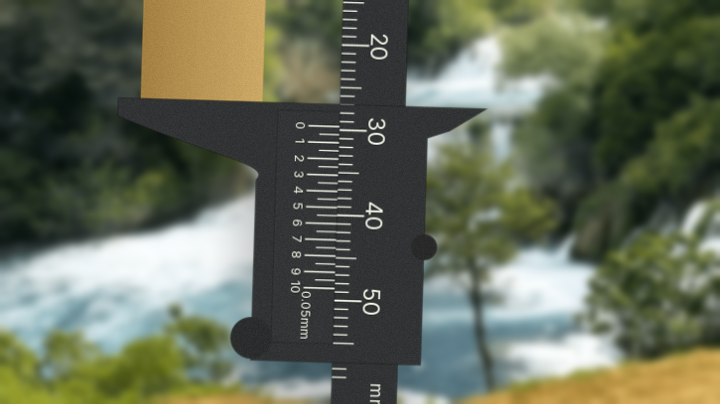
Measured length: 29.6 mm
